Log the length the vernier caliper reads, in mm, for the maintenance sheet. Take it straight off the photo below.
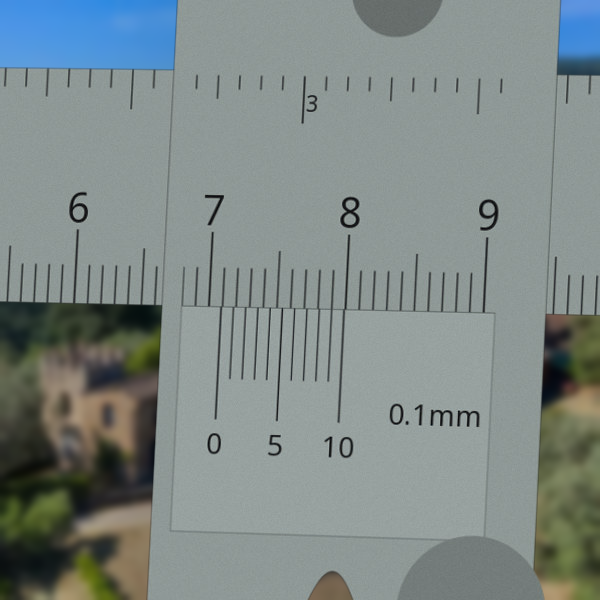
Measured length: 70.9 mm
